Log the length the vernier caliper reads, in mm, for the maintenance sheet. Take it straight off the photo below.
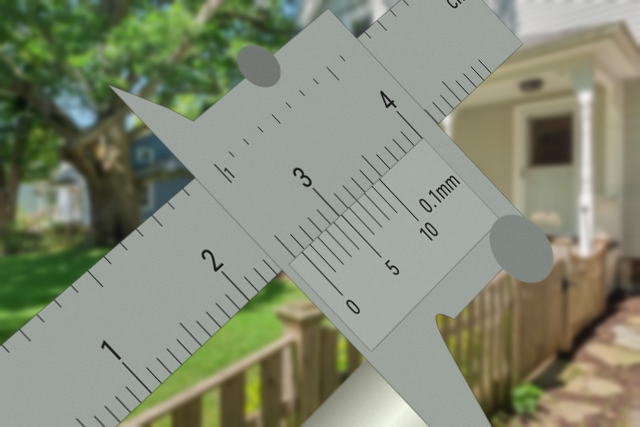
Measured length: 25.7 mm
